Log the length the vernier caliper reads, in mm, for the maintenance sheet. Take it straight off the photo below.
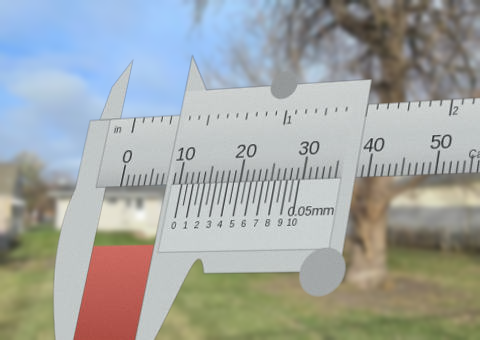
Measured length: 10.4 mm
